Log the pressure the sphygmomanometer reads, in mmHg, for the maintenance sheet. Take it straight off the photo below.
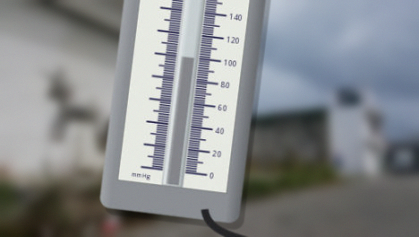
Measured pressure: 100 mmHg
